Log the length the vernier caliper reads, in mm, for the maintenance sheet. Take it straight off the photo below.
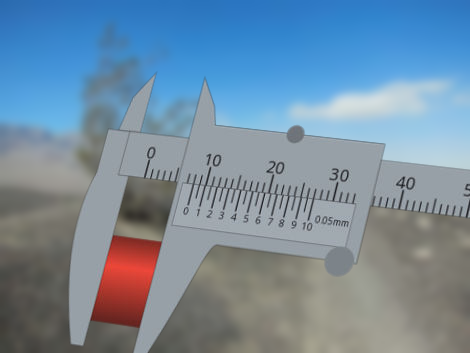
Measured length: 8.0 mm
